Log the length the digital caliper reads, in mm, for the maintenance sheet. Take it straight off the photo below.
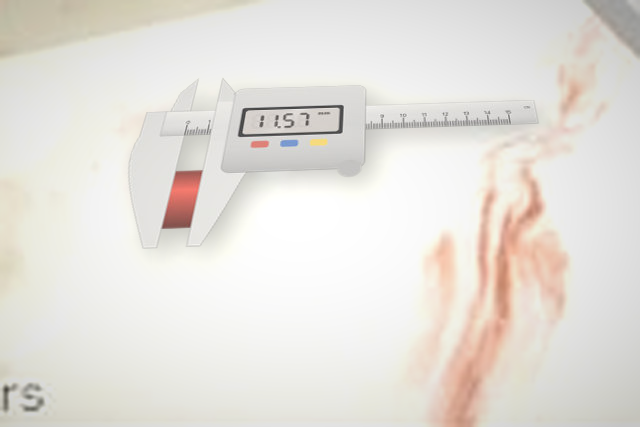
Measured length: 11.57 mm
